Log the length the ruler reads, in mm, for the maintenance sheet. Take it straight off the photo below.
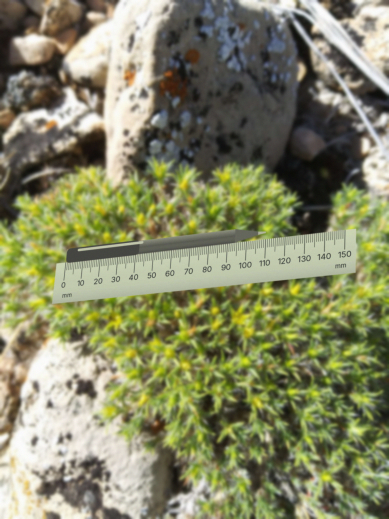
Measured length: 110 mm
